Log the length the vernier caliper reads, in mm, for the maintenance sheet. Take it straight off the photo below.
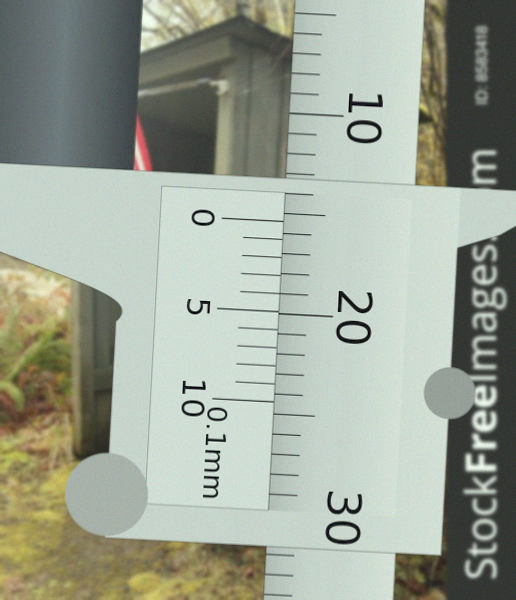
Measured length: 15.4 mm
